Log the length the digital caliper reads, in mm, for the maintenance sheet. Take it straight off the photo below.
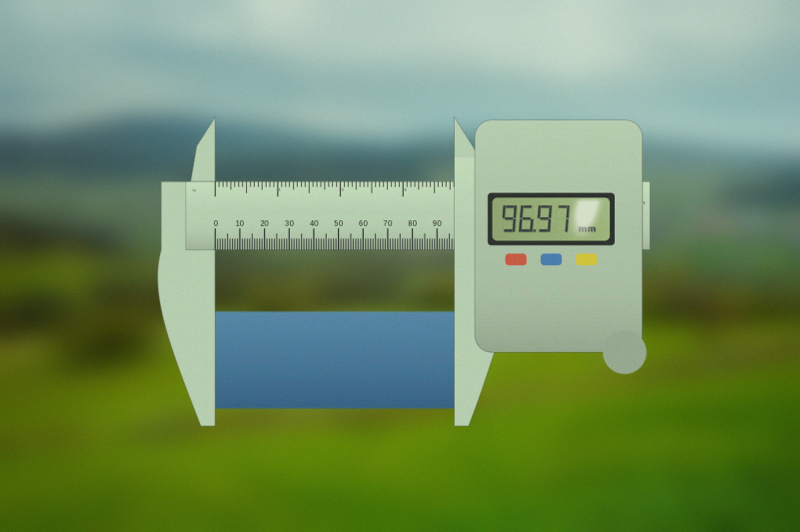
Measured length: 96.97 mm
